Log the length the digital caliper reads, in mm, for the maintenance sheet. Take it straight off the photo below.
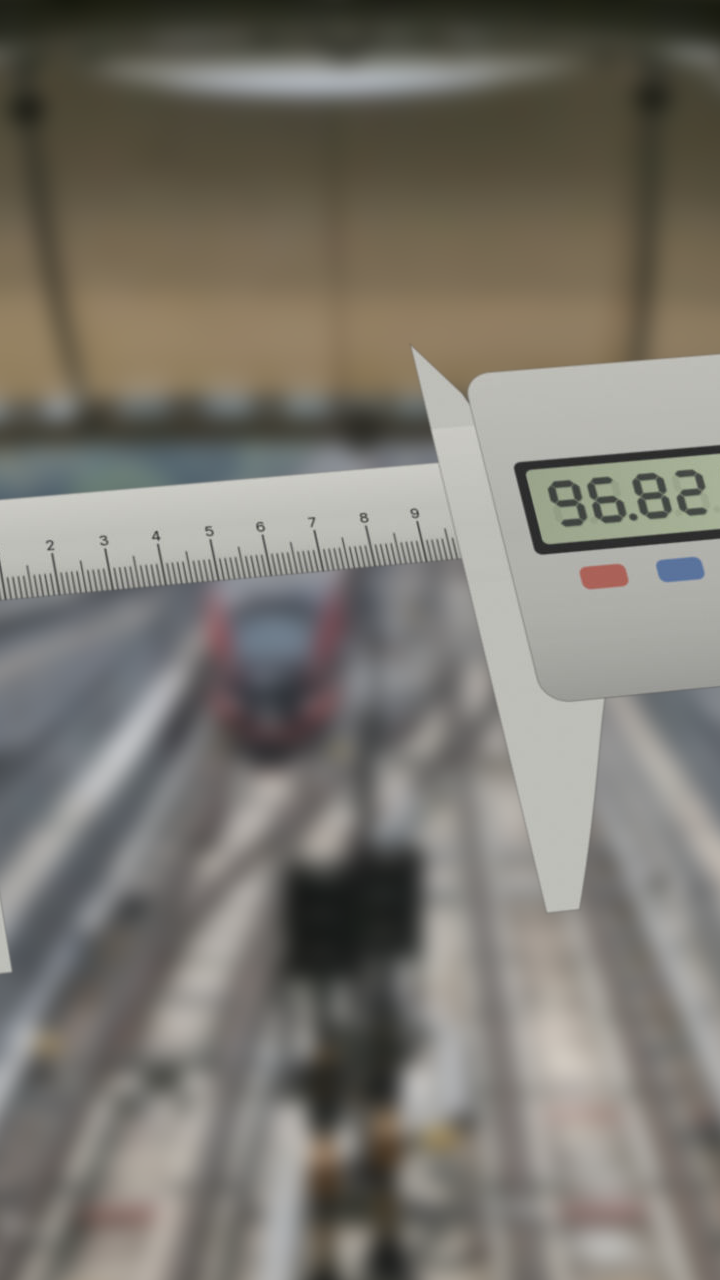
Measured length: 96.82 mm
